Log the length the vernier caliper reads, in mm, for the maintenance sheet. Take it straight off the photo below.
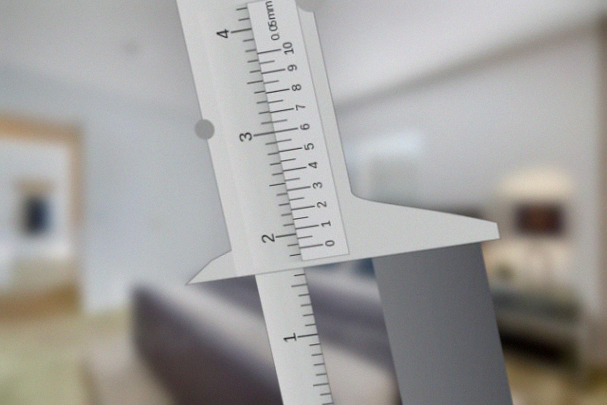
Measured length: 18.6 mm
